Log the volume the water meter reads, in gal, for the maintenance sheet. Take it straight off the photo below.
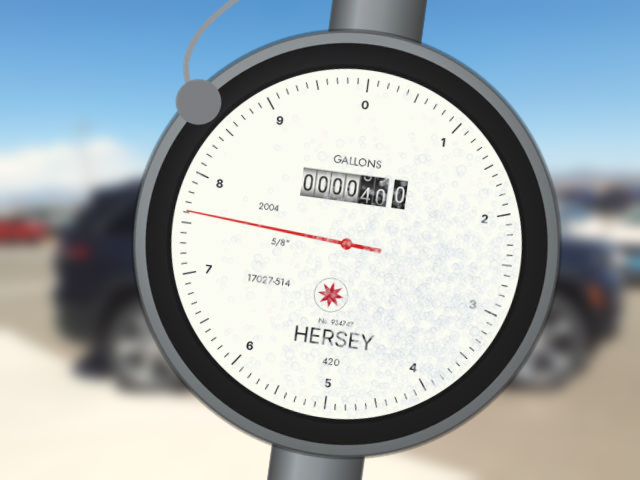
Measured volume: 397.6 gal
